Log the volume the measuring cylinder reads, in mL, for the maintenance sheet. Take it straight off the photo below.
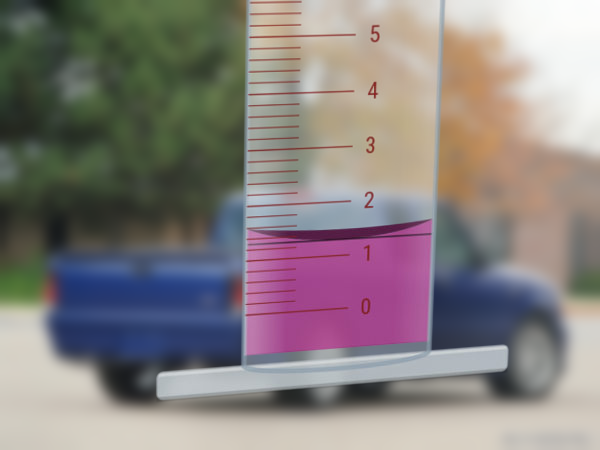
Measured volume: 1.3 mL
